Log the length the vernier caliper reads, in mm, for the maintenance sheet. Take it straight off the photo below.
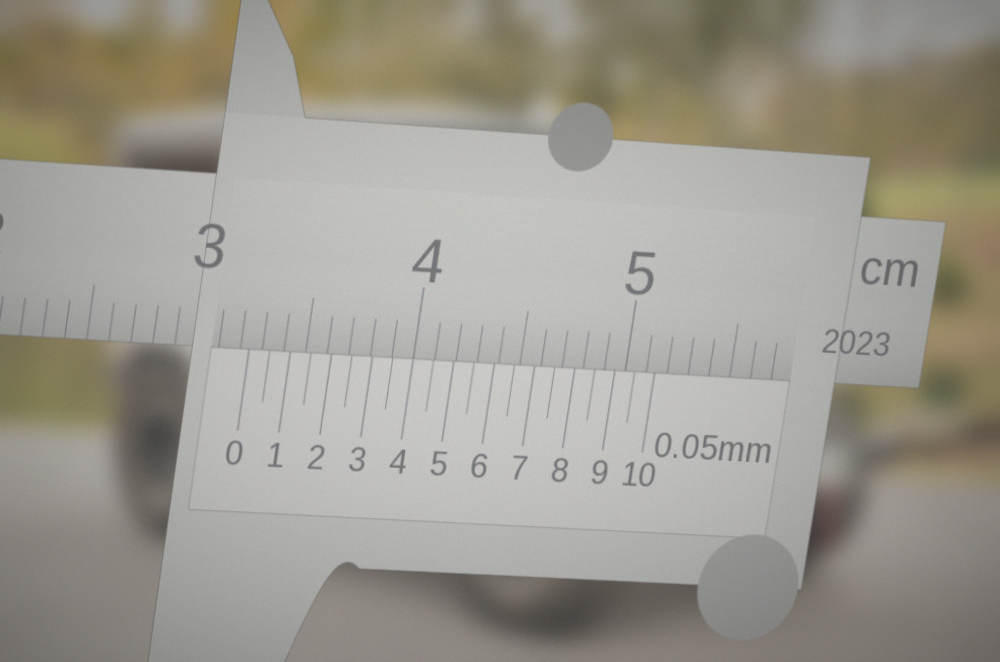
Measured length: 32.4 mm
